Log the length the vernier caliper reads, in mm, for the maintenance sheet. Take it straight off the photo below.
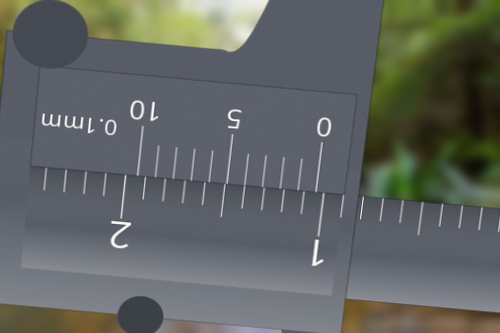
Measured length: 10.4 mm
